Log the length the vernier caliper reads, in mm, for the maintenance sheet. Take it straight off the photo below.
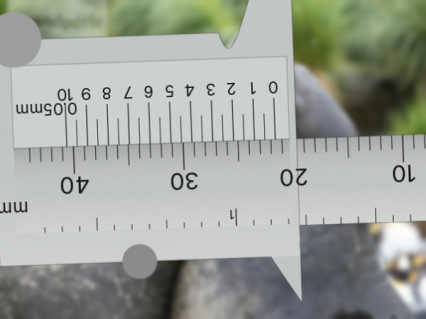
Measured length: 21.6 mm
